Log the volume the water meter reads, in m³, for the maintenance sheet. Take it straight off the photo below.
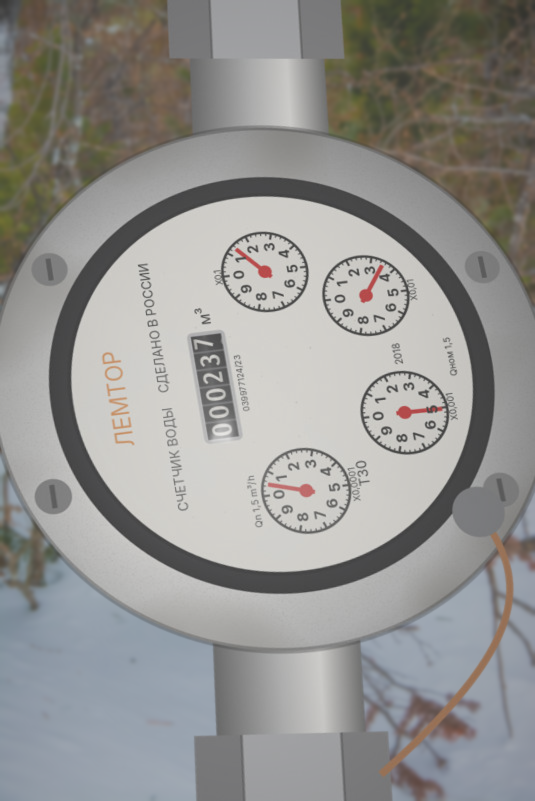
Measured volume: 237.1350 m³
